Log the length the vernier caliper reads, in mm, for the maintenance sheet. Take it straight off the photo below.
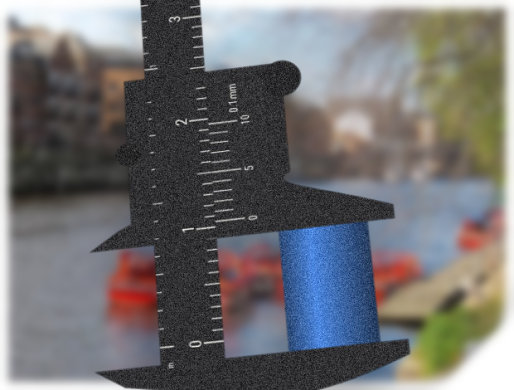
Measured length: 10.5 mm
